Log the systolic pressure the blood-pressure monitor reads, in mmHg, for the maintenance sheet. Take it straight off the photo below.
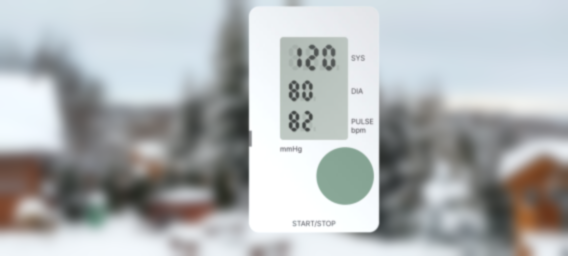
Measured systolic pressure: 120 mmHg
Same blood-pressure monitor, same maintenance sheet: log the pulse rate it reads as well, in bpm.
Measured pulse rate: 82 bpm
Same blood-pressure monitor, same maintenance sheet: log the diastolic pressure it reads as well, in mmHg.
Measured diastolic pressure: 80 mmHg
